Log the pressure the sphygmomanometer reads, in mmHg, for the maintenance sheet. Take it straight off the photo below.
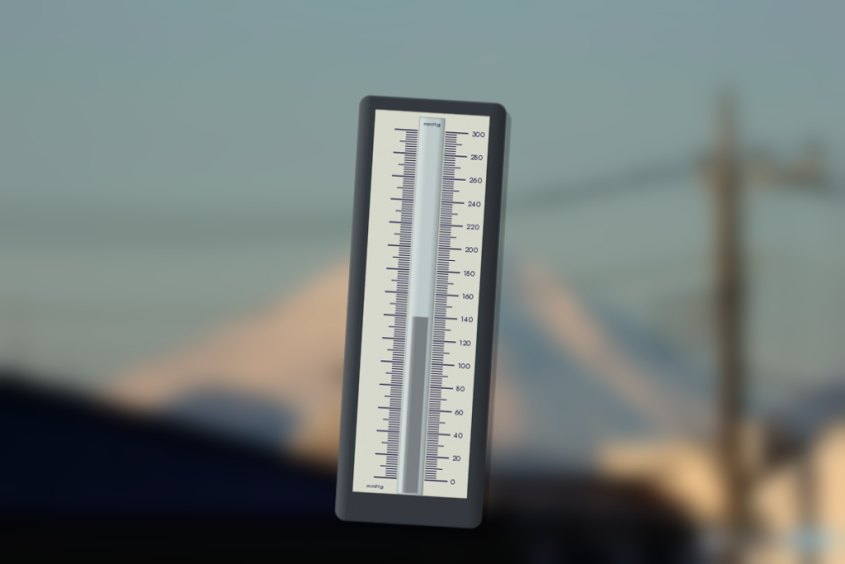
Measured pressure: 140 mmHg
